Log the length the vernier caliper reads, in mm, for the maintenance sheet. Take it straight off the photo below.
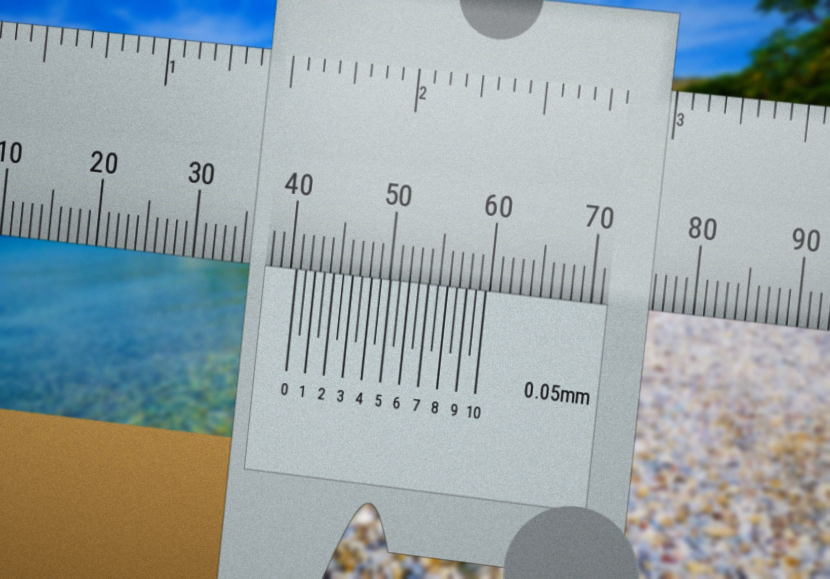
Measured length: 40.6 mm
